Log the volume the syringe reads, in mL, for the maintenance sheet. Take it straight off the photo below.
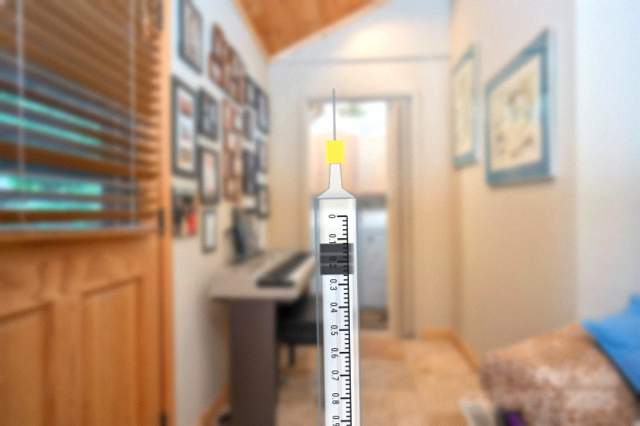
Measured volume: 0.12 mL
